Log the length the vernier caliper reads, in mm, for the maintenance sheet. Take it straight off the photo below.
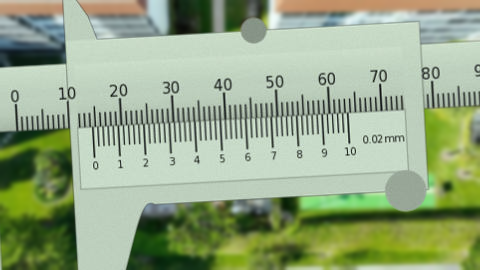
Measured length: 14.5 mm
